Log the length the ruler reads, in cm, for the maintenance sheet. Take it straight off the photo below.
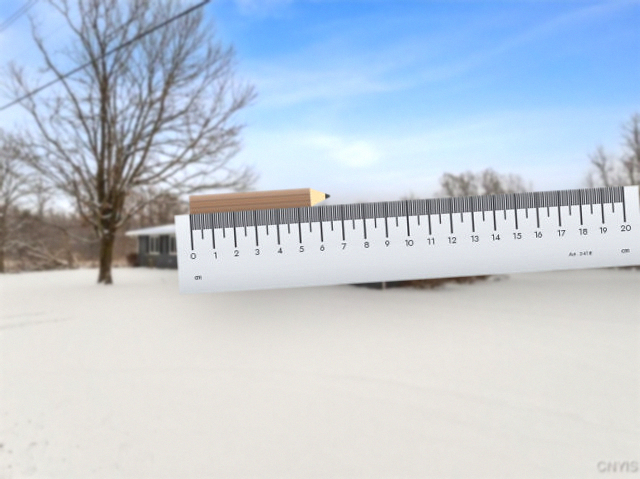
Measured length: 6.5 cm
